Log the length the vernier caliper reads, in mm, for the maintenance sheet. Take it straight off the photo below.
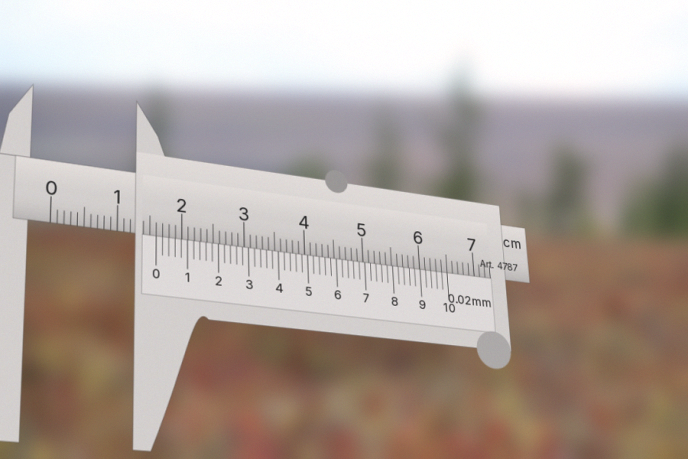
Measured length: 16.0 mm
